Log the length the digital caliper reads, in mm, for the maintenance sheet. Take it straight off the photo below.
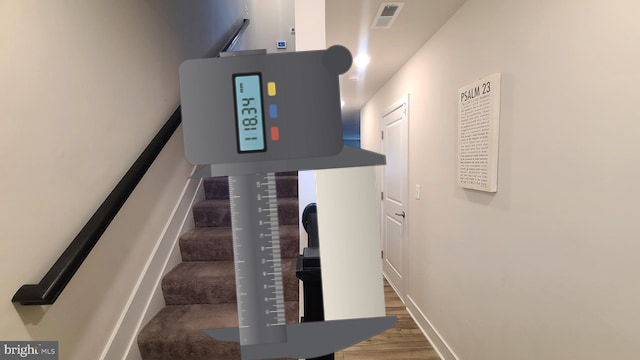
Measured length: 118.34 mm
